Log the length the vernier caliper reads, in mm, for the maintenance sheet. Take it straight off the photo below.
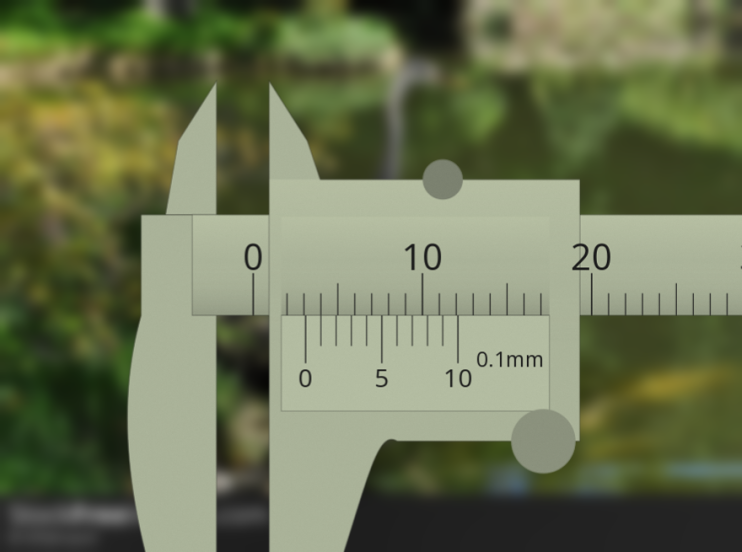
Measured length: 3.1 mm
